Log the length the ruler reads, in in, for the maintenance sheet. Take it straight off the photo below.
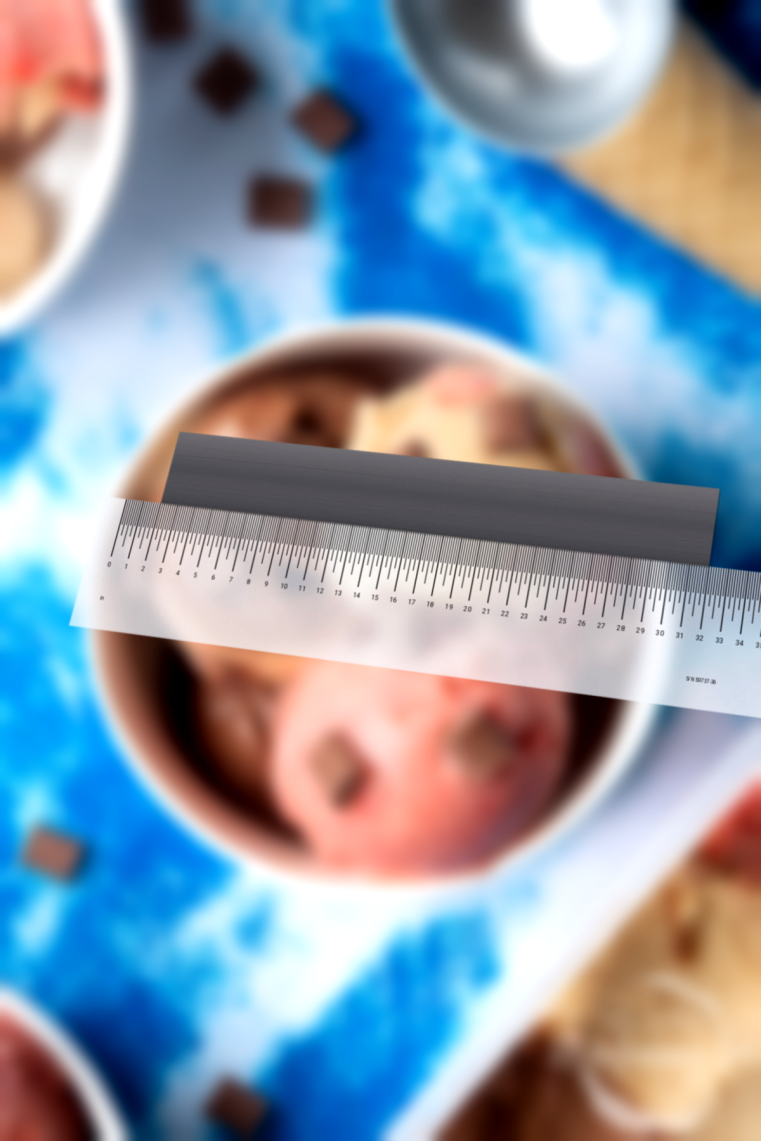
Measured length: 30 in
